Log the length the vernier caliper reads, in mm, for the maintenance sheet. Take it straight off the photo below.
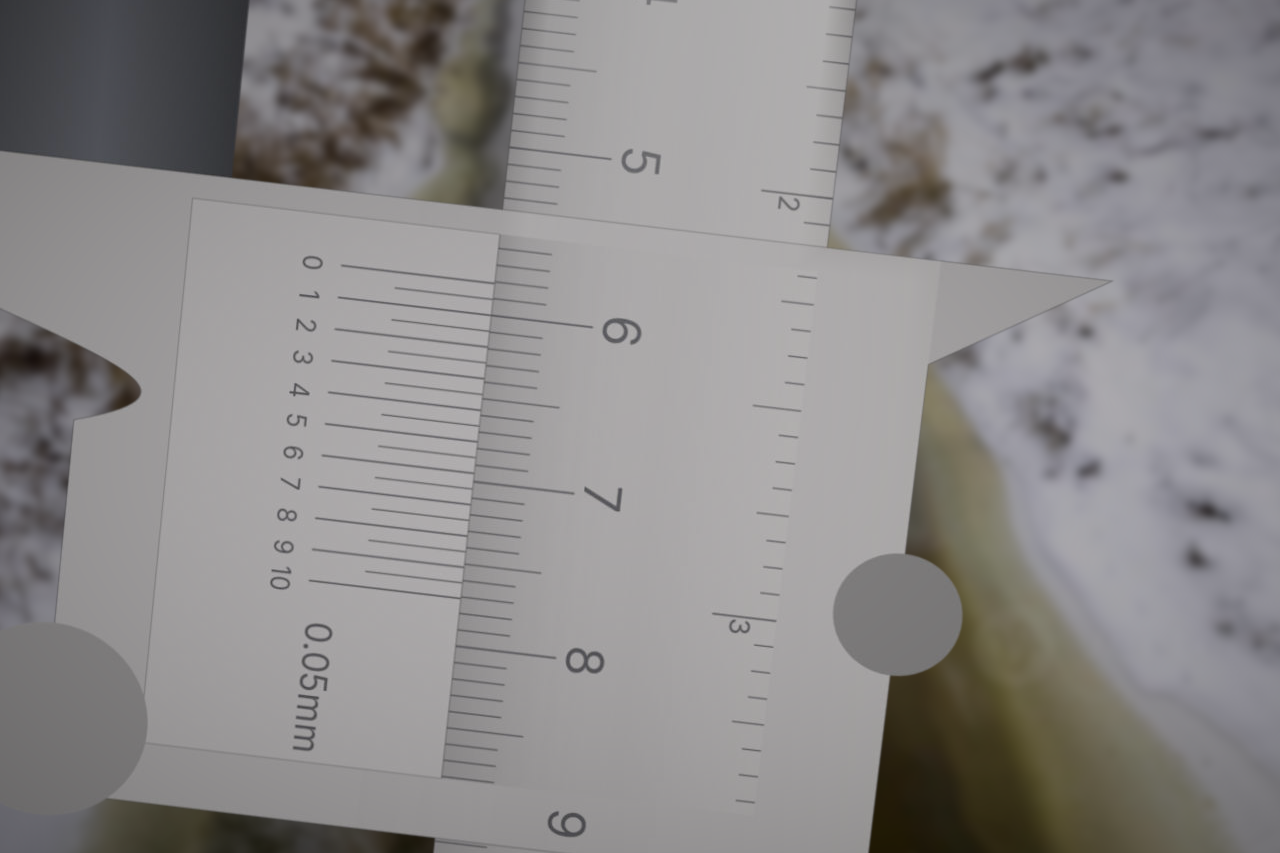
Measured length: 58.1 mm
